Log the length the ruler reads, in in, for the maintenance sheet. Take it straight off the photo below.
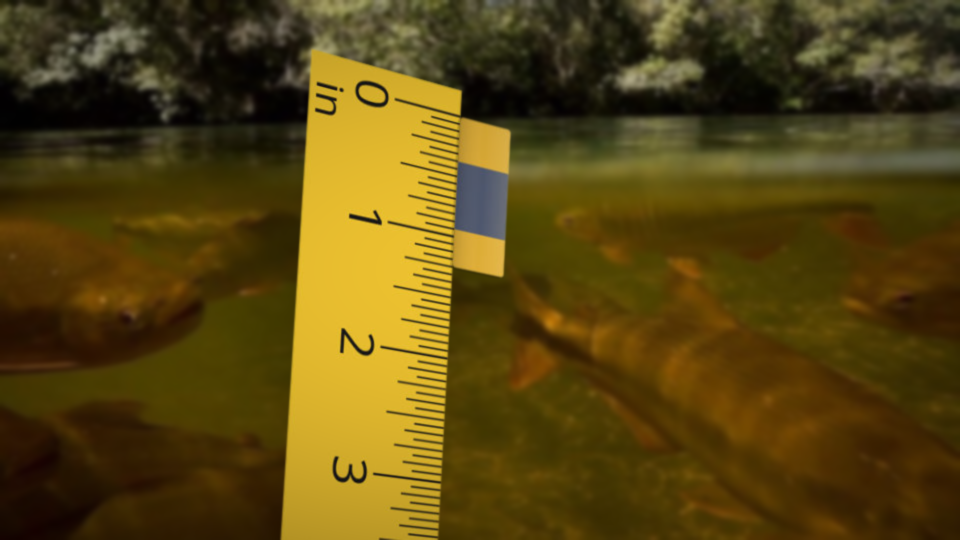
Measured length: 1.25 in
